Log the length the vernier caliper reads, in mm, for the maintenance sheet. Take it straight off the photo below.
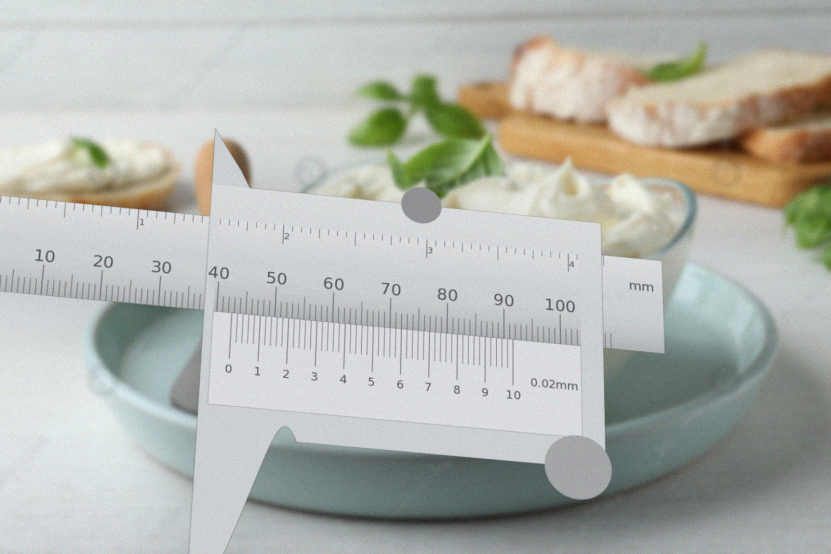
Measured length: 42.6 mm
